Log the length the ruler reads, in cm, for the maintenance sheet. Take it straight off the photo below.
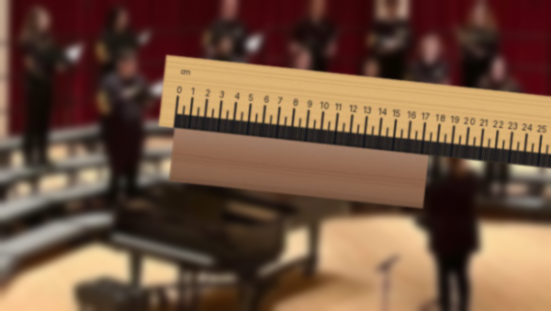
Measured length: 17.5 cm
